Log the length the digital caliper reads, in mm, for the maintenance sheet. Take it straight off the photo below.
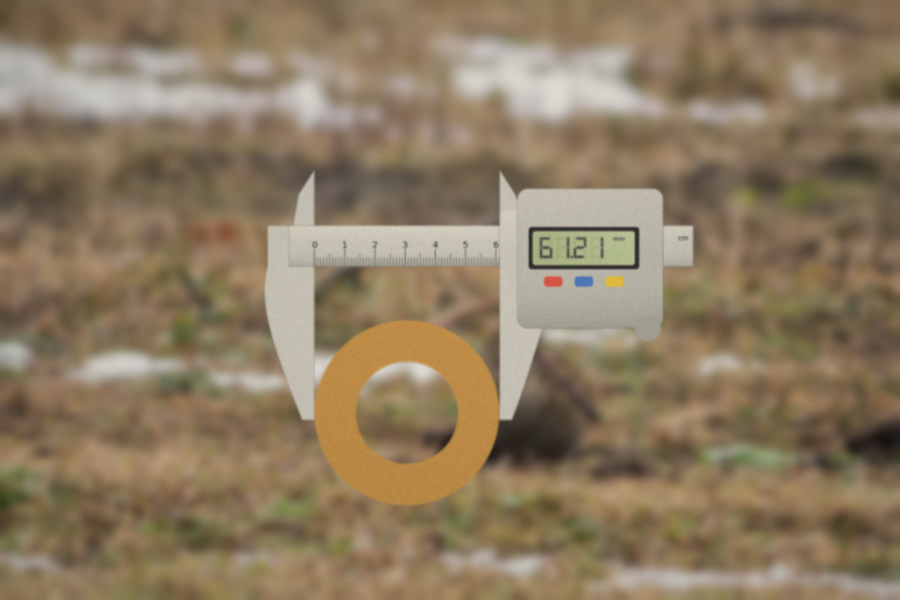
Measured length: 61.21 mm
